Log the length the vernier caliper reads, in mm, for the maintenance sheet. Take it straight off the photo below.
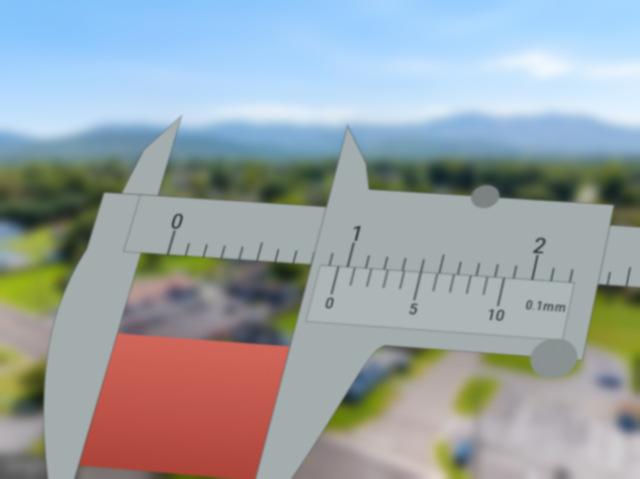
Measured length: 9.5 mm
